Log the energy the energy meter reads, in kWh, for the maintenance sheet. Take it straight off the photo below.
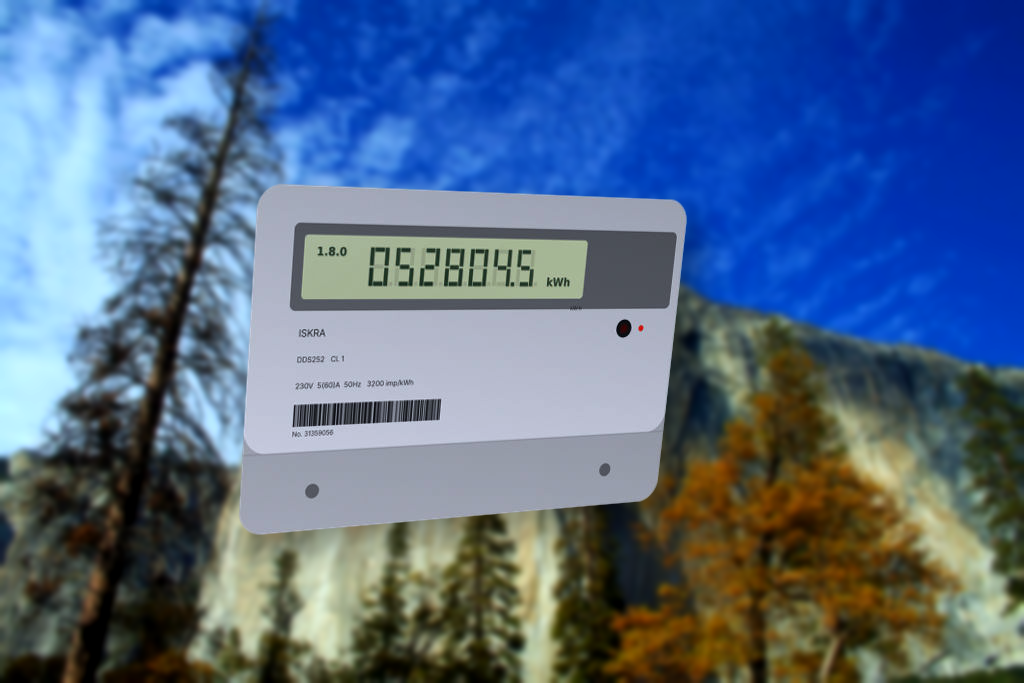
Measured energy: 52804.5 kWh
